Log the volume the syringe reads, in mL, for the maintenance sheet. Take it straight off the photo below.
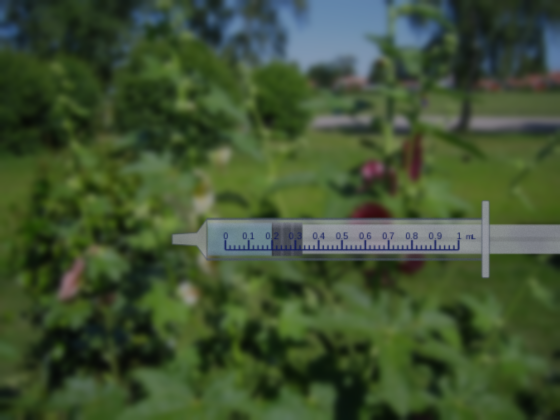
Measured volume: 0.2 mL
